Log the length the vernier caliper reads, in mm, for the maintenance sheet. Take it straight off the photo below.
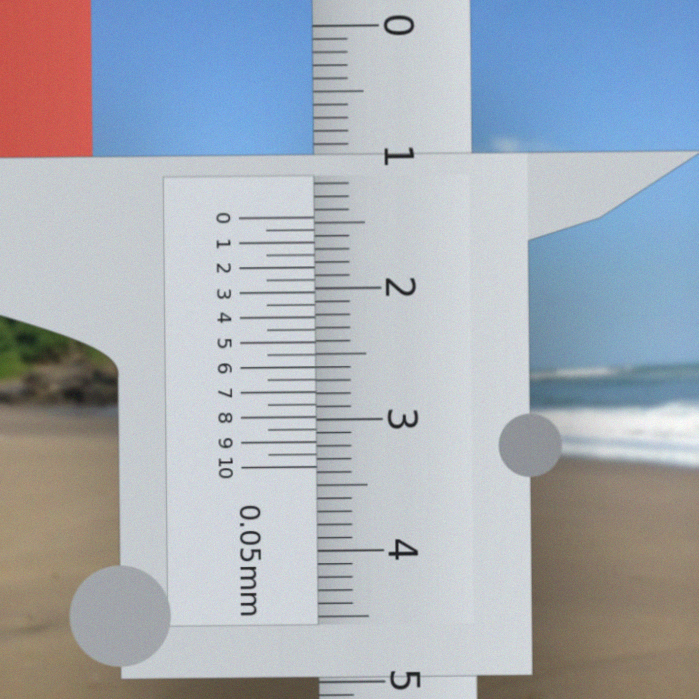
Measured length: 14.6 mm
